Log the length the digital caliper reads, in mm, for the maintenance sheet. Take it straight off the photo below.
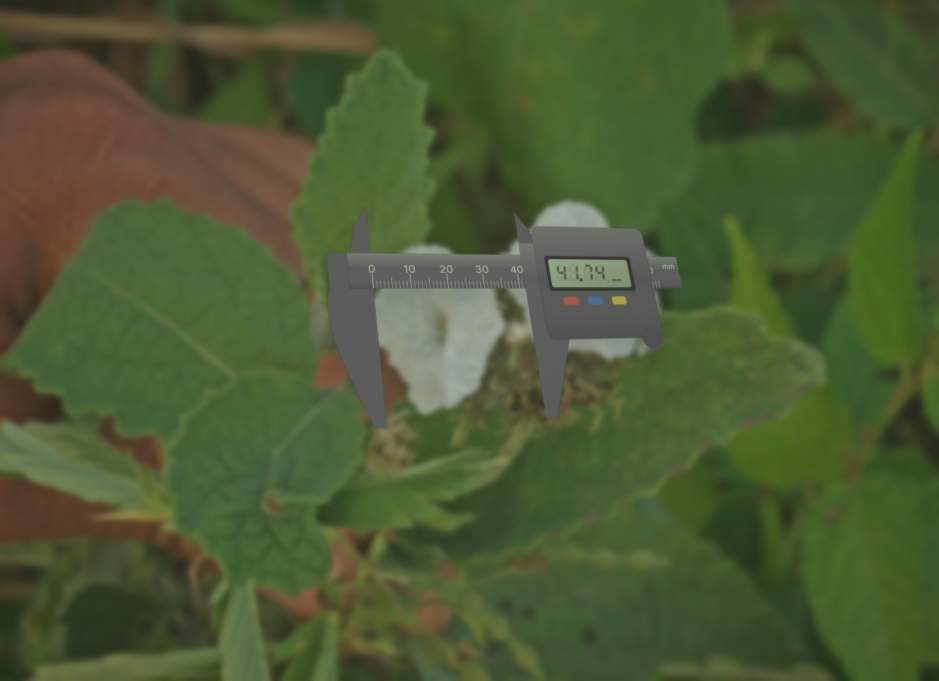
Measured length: 41.74 mm
